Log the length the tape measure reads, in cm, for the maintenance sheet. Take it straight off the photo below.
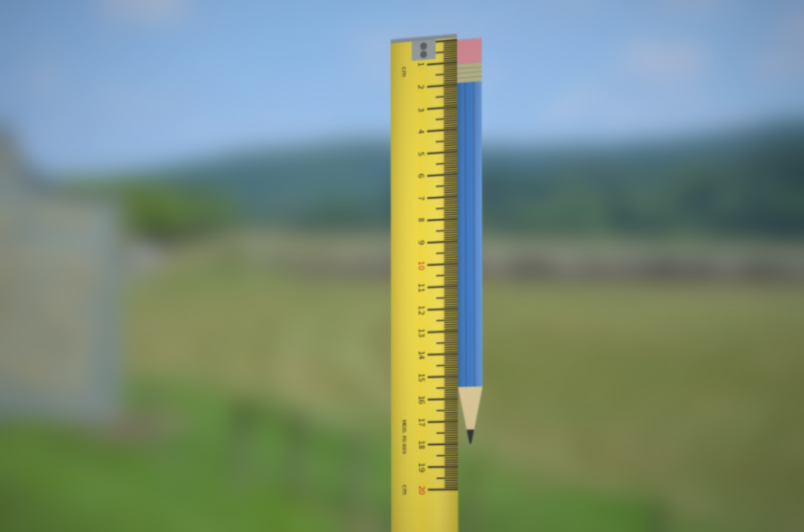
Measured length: 18 cm
